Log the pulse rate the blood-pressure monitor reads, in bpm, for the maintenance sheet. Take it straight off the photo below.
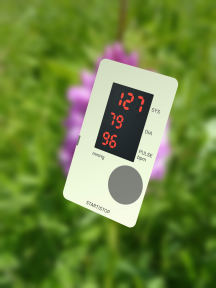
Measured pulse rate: 96 bpm
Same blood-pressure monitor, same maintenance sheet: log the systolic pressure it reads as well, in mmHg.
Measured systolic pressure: 127 mmHg
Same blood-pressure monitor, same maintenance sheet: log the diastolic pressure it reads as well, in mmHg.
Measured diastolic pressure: 79 mmHg
